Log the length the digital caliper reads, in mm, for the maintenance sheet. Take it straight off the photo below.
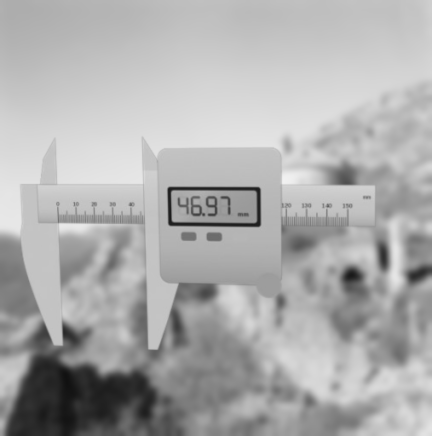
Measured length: 46.97 mm
